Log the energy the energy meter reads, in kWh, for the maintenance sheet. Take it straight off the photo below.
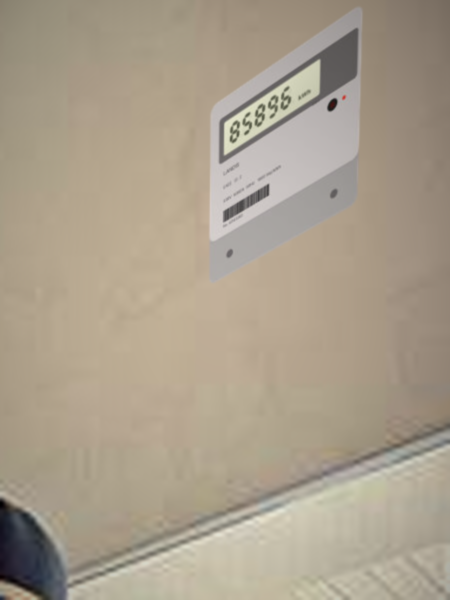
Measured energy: 85896 kWh
